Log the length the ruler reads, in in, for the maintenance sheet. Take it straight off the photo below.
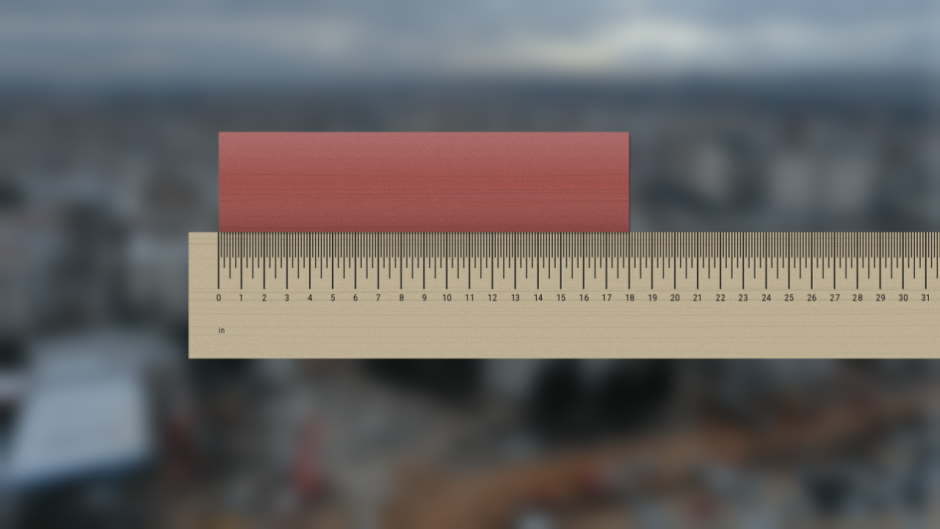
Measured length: 18 in
